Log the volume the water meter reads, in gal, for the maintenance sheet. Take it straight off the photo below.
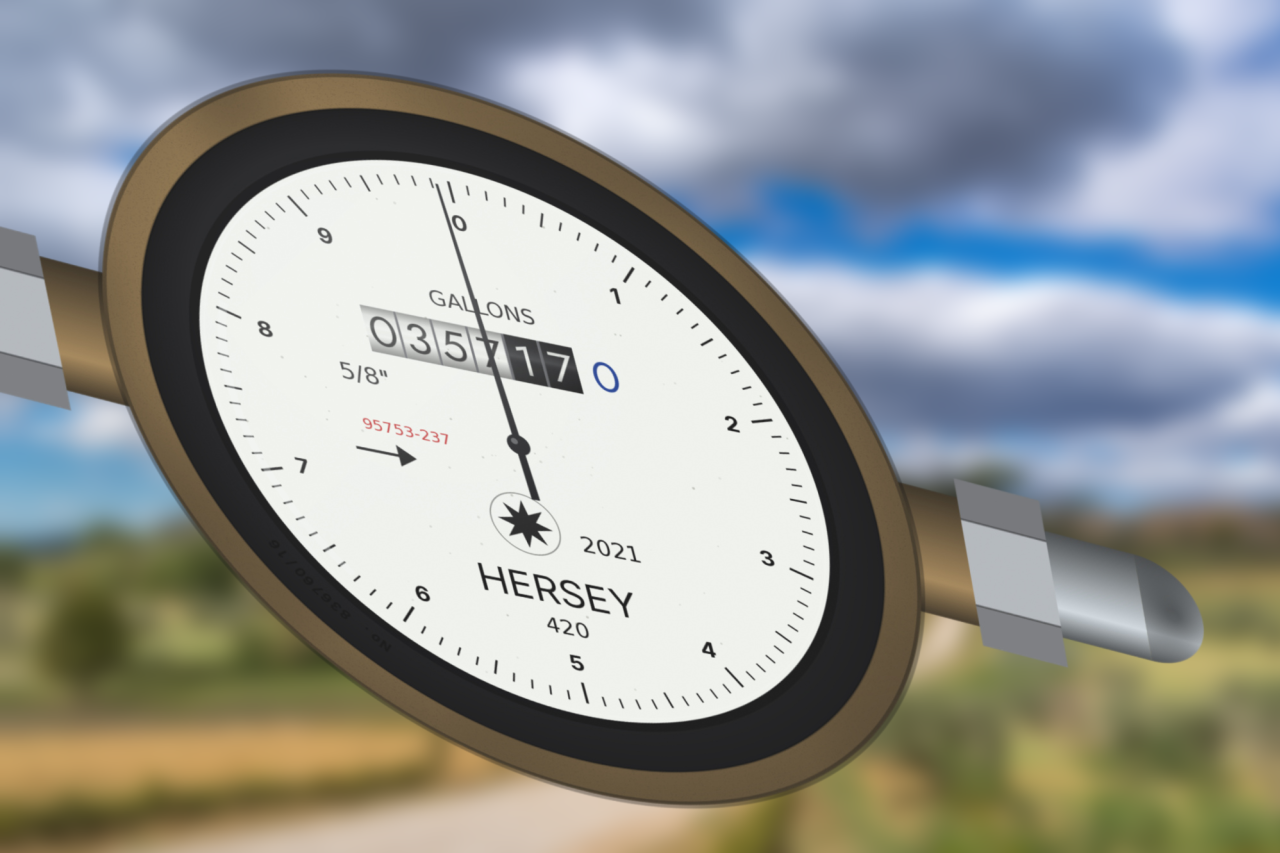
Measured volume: 357169.9 gal
